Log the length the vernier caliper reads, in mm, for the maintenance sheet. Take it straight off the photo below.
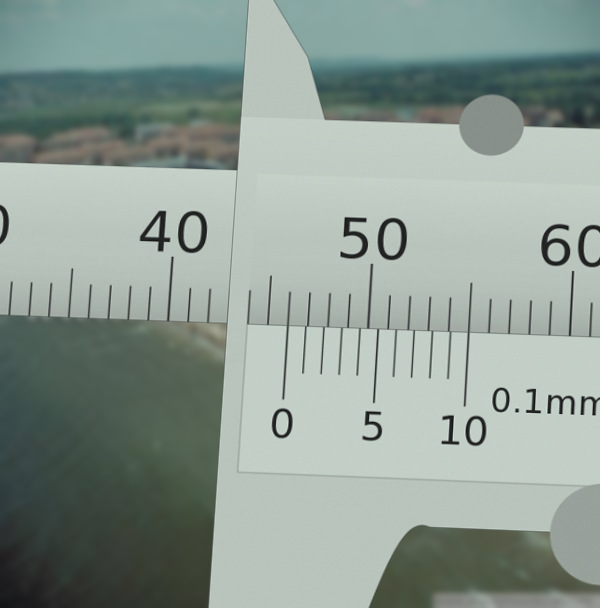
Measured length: 46.0 mm
